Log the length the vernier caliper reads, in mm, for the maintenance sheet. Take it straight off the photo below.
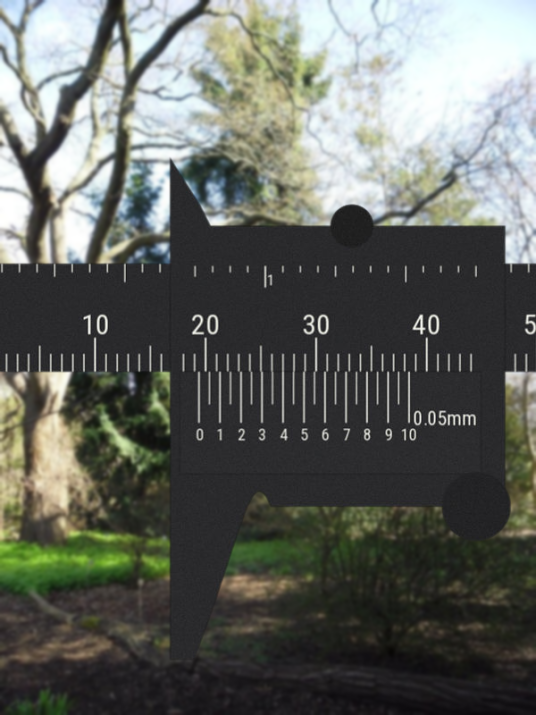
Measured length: 19.4 mm
